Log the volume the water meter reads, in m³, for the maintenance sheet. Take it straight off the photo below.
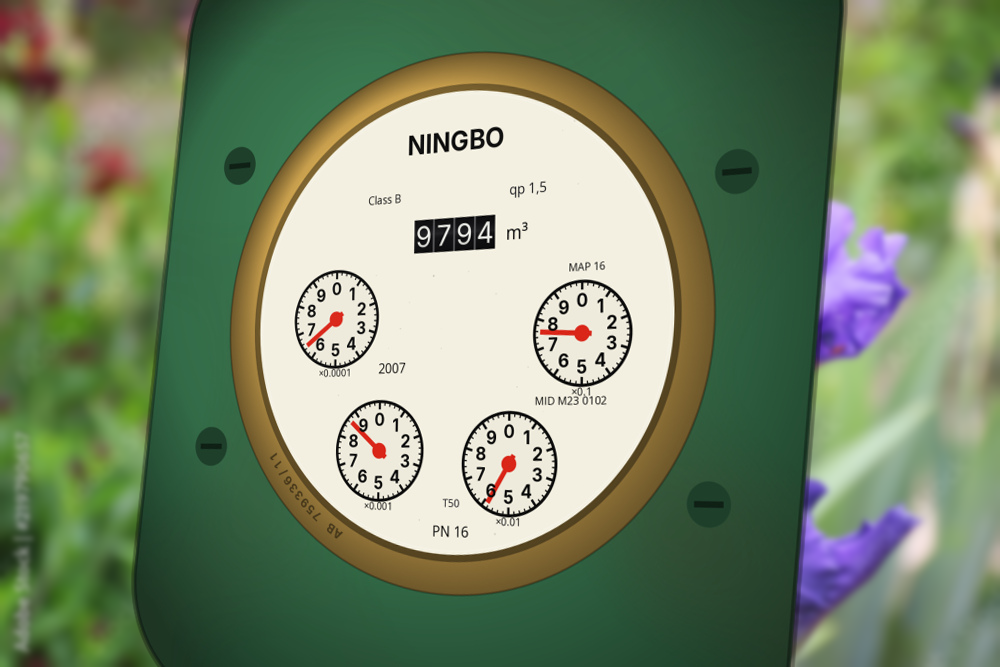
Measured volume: 9794.7586 m³
